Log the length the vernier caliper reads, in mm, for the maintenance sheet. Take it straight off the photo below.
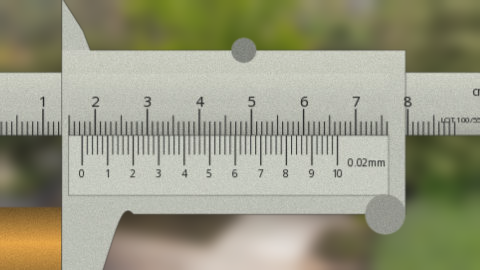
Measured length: 17.5 mm
